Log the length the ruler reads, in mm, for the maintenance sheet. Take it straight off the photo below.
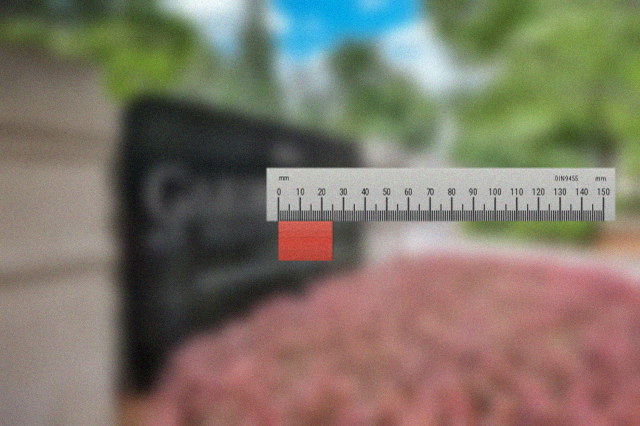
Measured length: 25 mm
